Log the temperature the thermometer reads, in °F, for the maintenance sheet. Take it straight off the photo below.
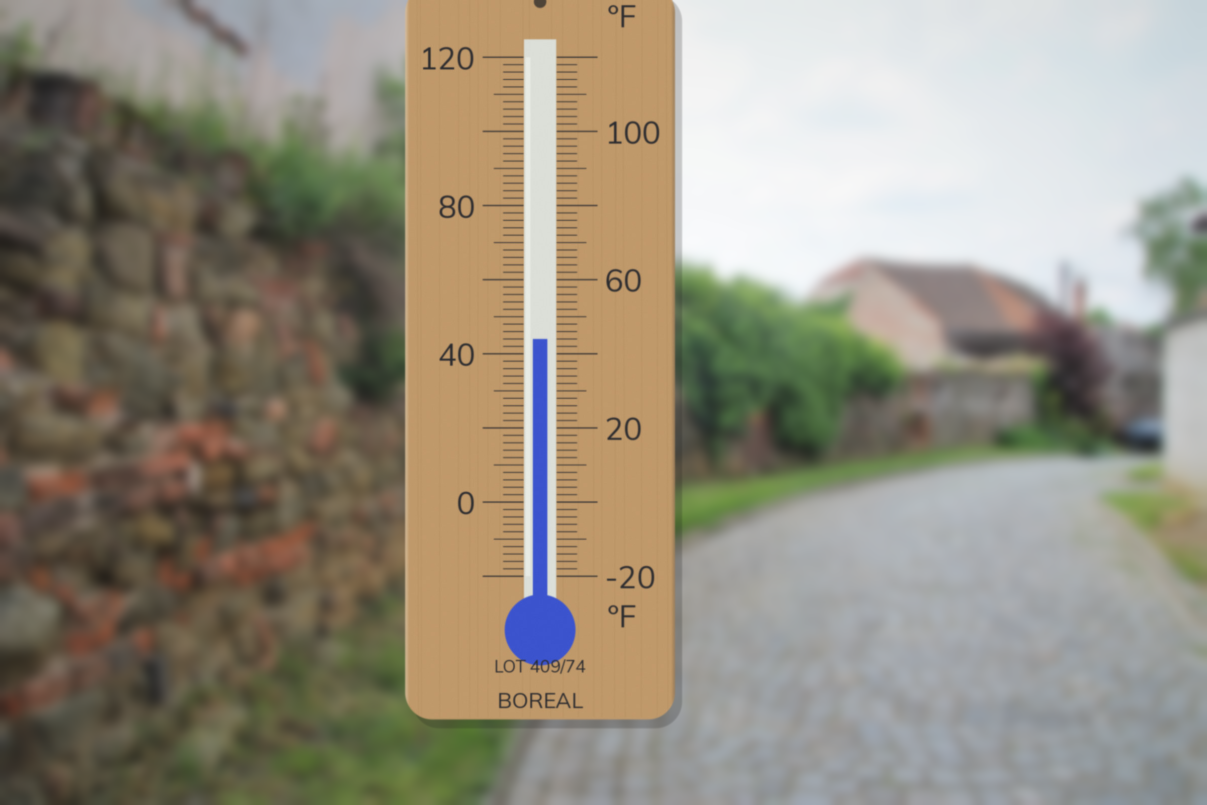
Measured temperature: 44 °F
